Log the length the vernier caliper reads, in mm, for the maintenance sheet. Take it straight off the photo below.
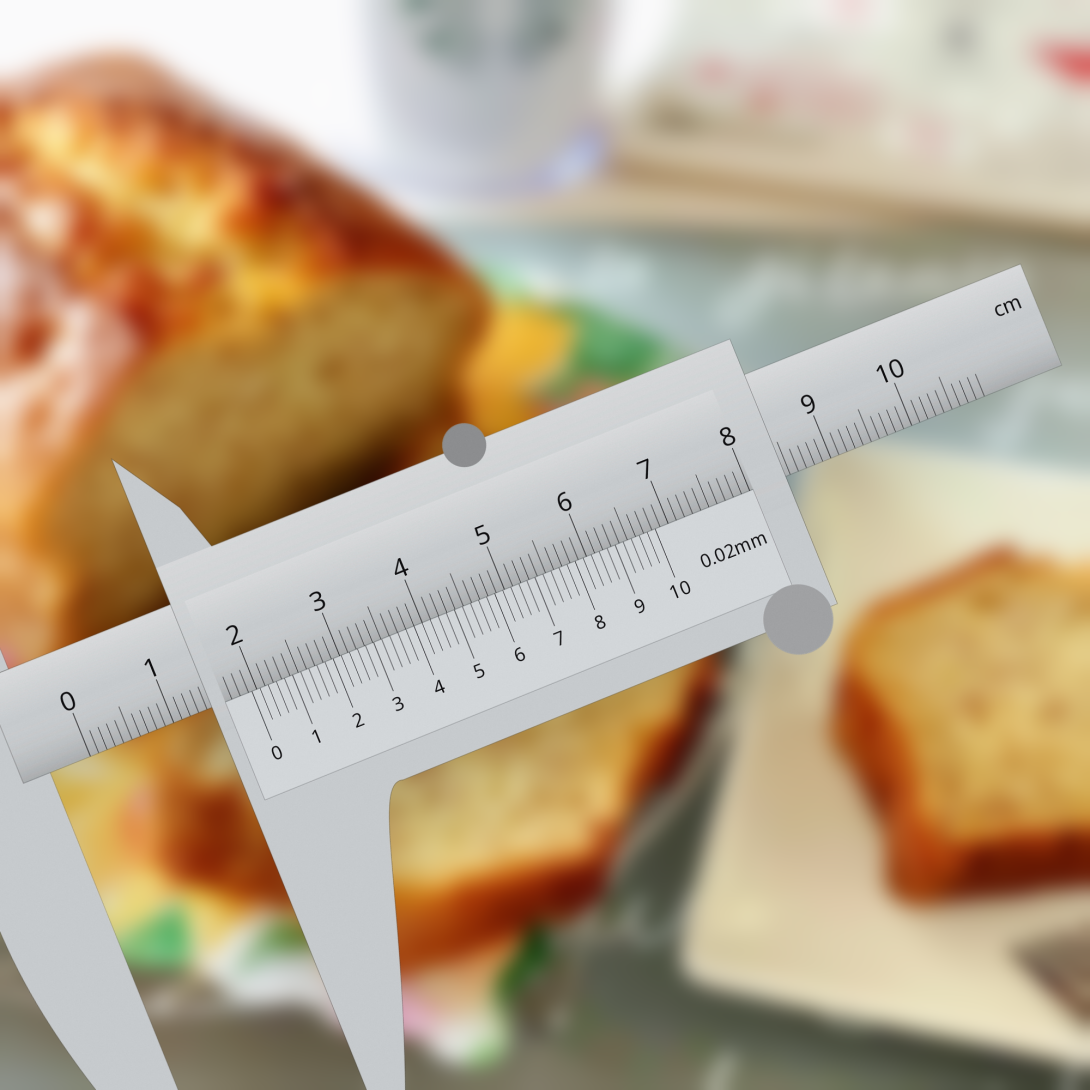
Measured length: 19.4 mm
